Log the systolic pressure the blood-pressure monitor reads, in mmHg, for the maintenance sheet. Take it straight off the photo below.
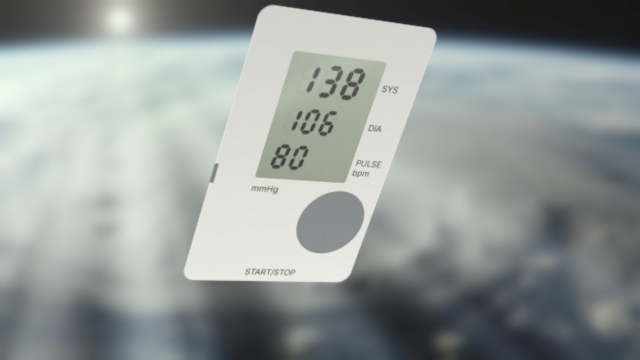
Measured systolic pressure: 138 mmHg
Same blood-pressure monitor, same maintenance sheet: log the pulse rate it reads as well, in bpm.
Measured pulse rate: 80 bpm
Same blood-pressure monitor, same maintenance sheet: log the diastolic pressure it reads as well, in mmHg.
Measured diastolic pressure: 106 mmHg
